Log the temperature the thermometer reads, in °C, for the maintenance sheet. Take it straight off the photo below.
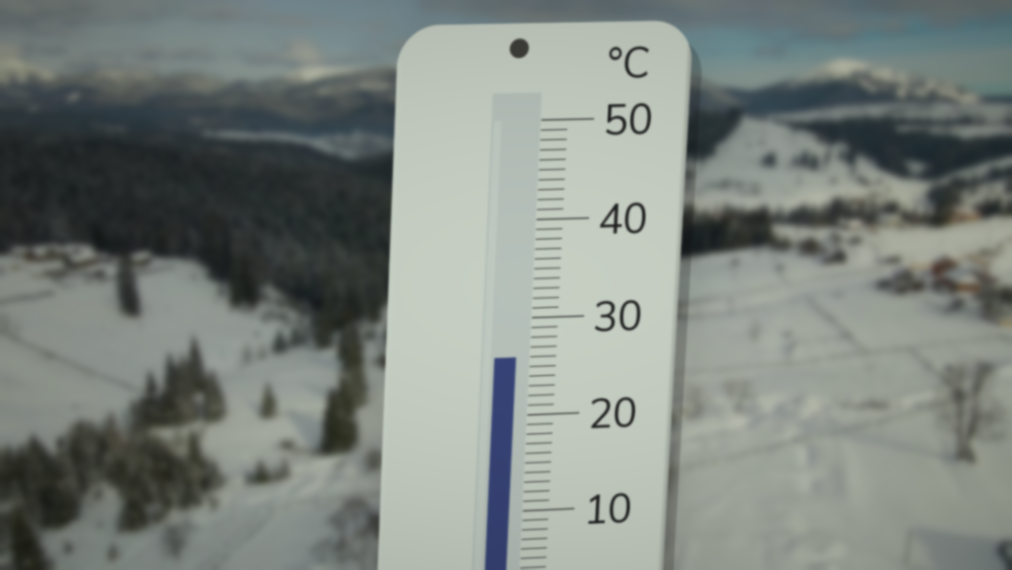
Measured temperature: 26 °C
